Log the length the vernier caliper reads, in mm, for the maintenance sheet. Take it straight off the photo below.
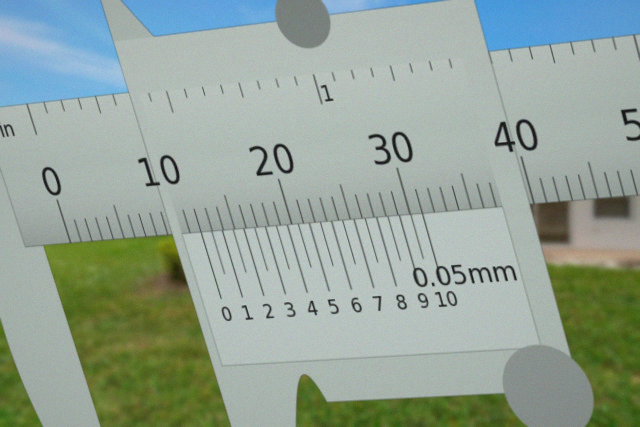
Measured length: 12.0 mm
